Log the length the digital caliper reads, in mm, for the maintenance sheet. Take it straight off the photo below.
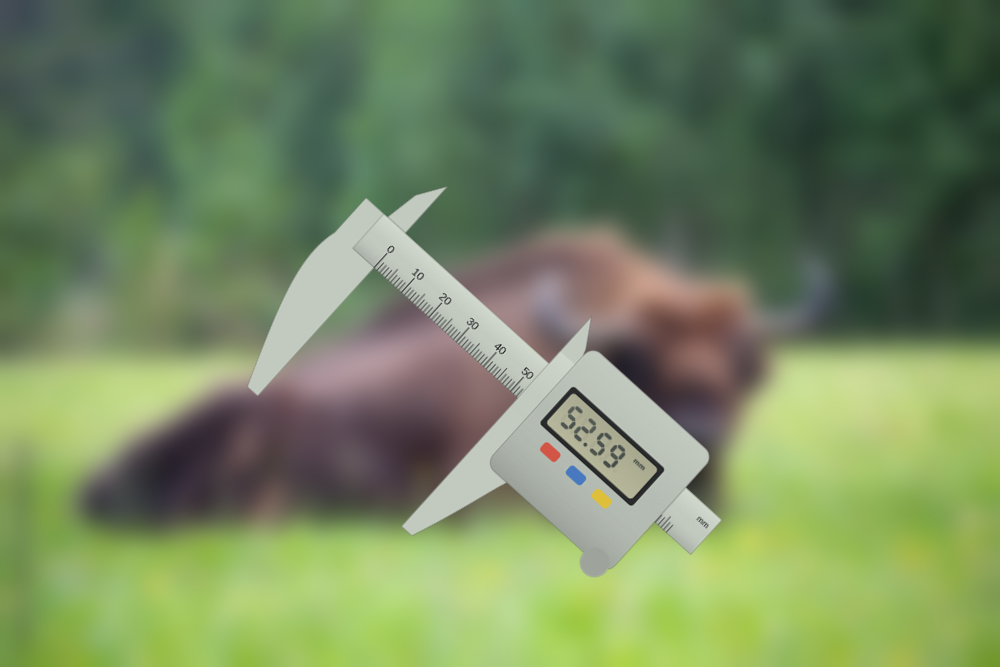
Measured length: 52.59 mm
